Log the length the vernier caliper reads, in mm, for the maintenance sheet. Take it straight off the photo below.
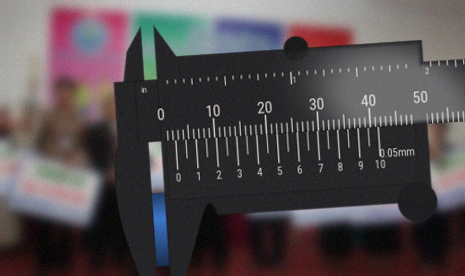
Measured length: 2.5 mm
